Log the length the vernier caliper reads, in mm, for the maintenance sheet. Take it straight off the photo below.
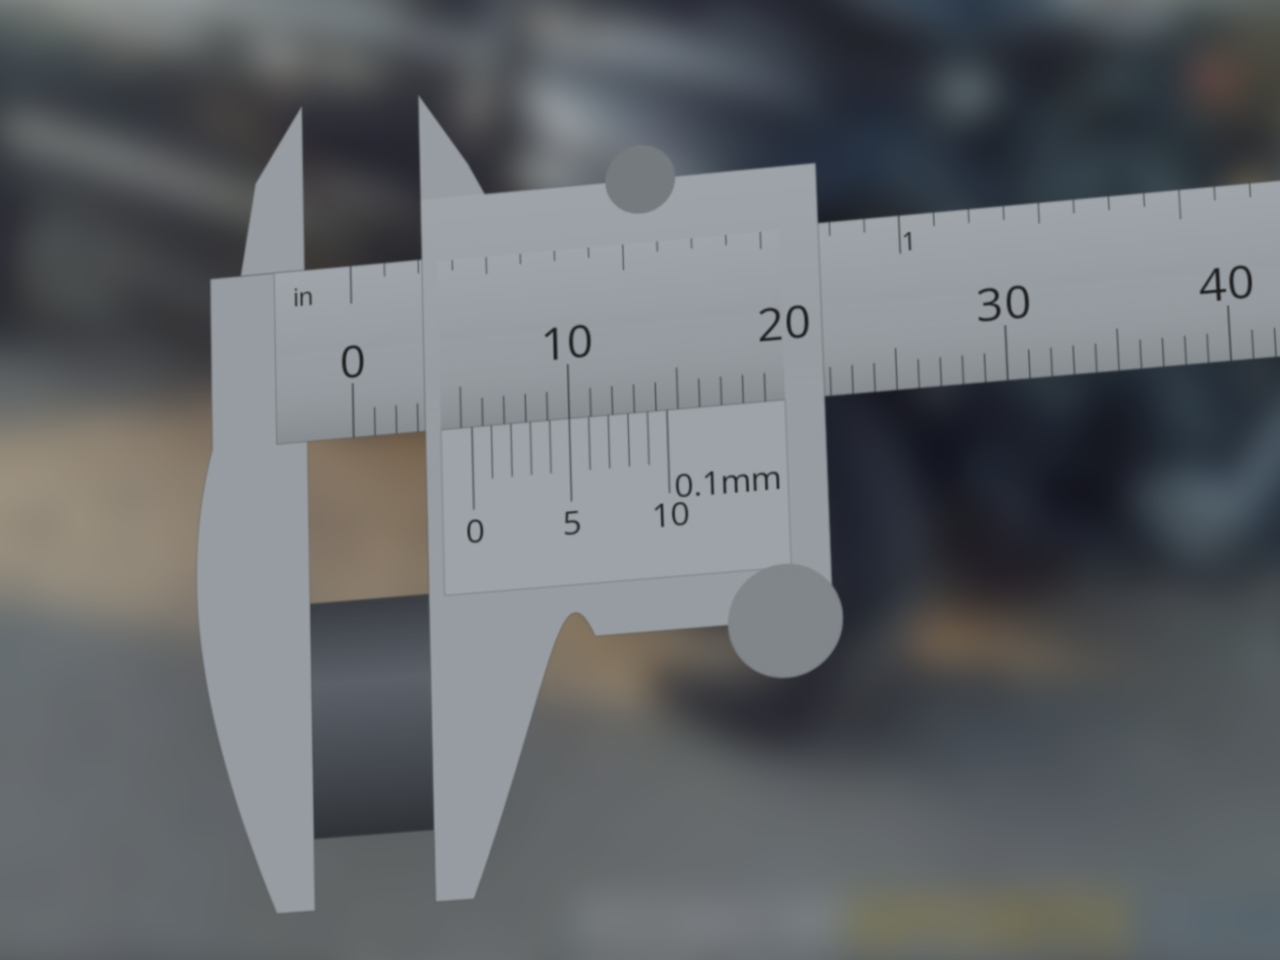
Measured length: 5.5 mm
